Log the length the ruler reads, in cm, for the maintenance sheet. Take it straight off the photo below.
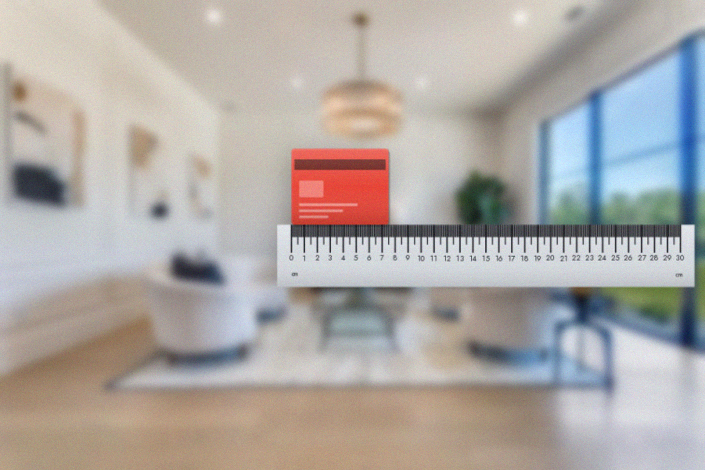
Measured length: 7.5 cm
